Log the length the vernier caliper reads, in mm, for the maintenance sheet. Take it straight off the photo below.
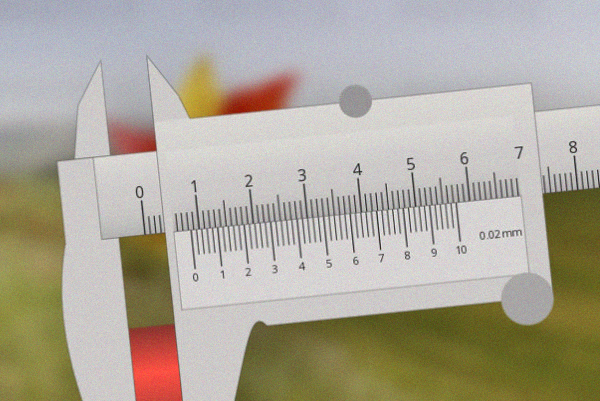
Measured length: 8.5 mm
